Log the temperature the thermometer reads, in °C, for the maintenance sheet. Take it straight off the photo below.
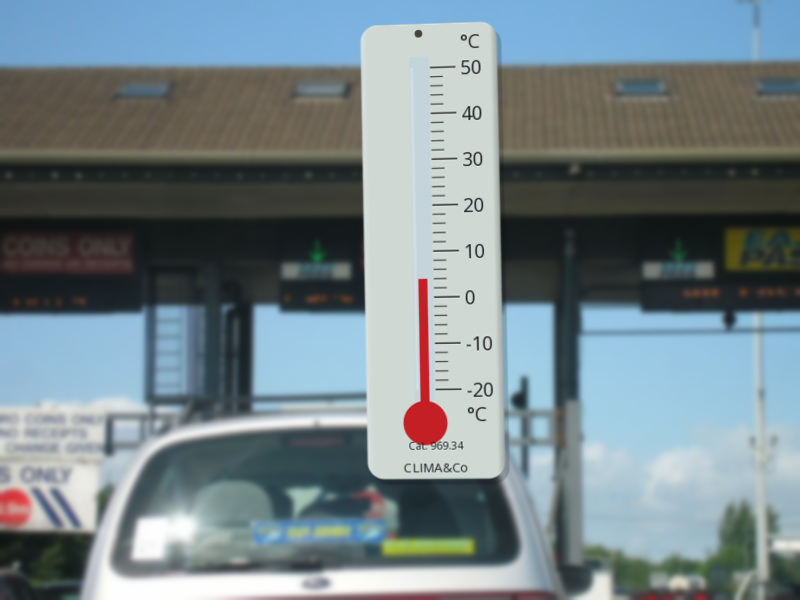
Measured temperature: 4 °C
